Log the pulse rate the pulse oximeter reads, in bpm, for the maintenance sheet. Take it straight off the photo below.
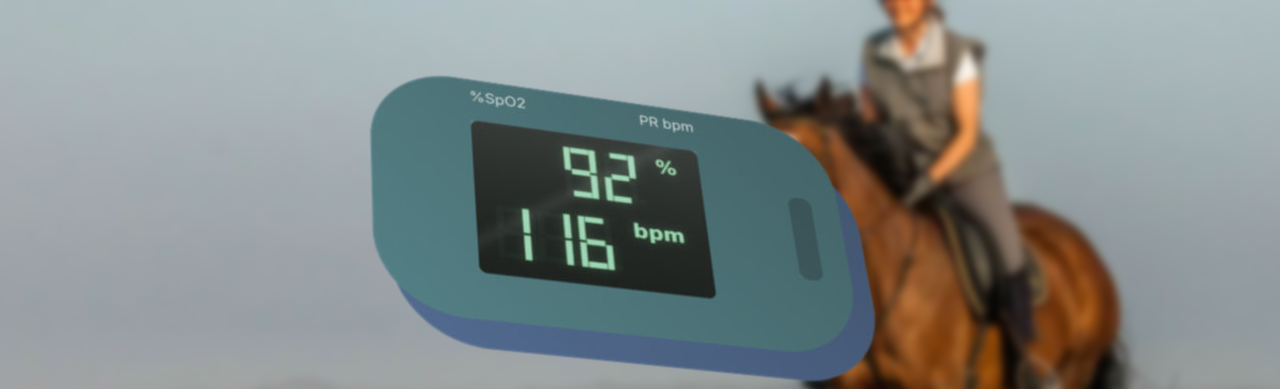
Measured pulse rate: 116 bpm
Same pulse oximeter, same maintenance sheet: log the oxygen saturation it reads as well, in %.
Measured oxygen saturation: 92 %
